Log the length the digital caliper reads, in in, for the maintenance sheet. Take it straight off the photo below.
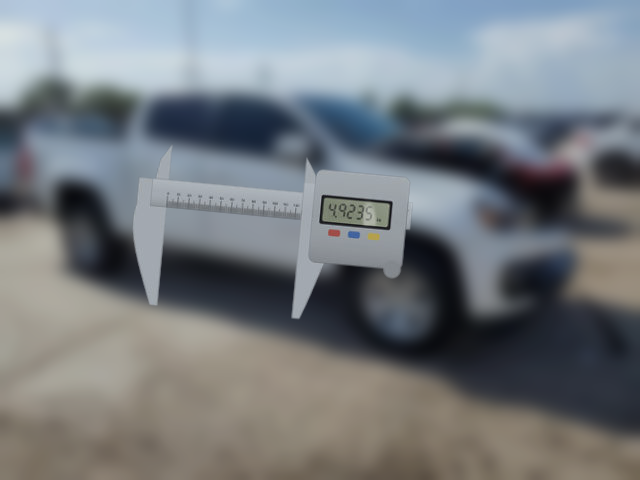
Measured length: 4.9235 in
